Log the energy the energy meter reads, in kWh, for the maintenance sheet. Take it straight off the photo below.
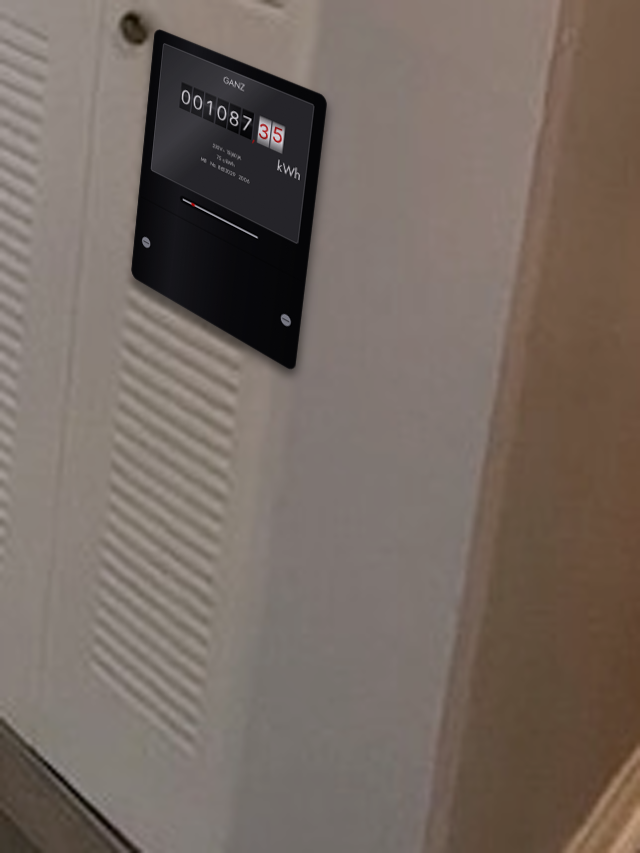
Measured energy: 1087.35 kWh
